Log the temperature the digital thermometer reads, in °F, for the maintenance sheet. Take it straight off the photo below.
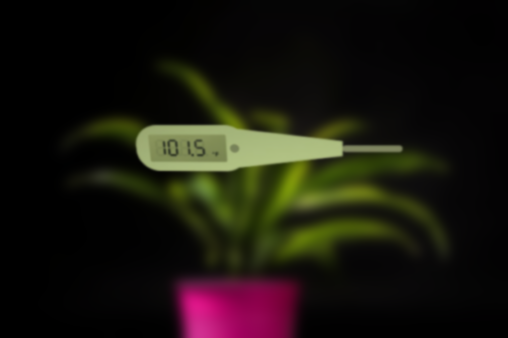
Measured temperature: 101.5 °F
